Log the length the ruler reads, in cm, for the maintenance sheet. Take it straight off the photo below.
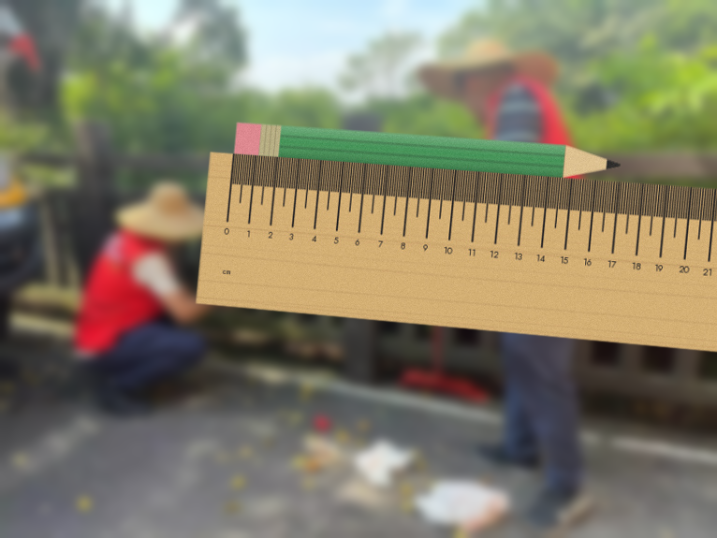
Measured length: 17 cm
